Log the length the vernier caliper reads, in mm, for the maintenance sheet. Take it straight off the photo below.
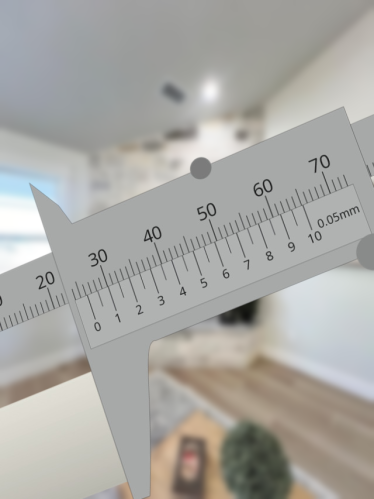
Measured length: 26.2 mm
